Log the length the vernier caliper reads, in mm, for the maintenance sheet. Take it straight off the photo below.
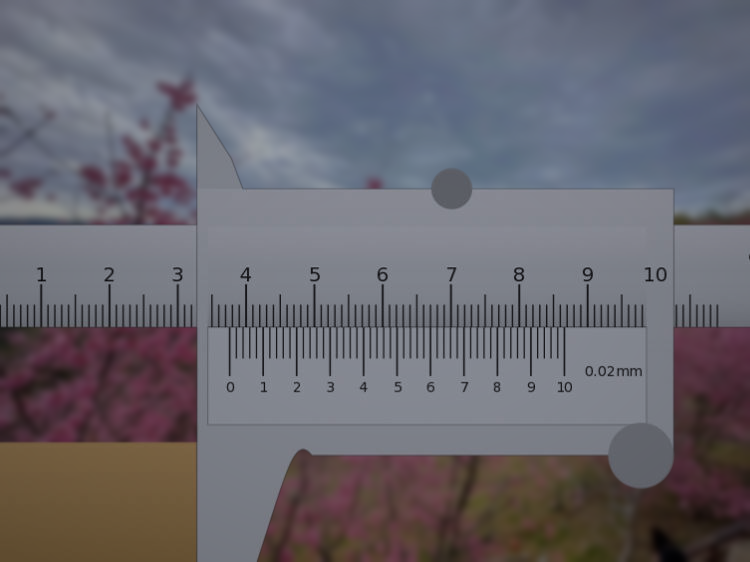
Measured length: 37.6 mm
